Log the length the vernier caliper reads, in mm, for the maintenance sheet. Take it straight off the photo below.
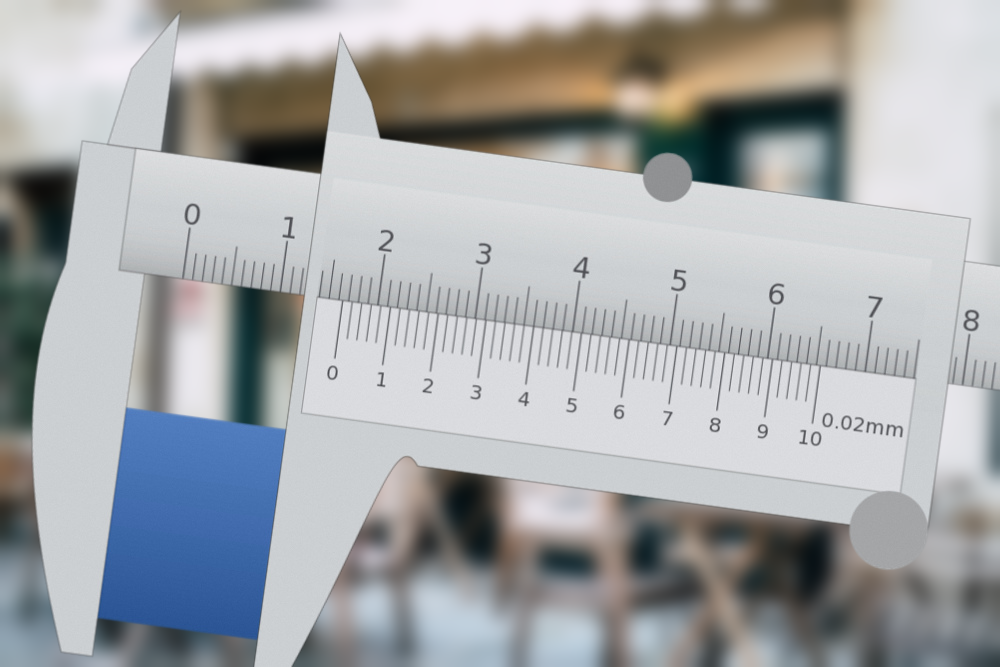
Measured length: 16.4 mm
